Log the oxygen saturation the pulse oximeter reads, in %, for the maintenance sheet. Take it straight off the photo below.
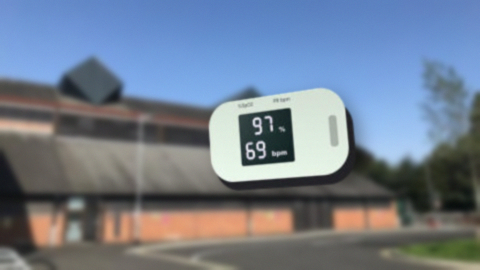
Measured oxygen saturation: 97 %
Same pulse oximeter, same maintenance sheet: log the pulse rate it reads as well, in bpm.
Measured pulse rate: 69 bpm
